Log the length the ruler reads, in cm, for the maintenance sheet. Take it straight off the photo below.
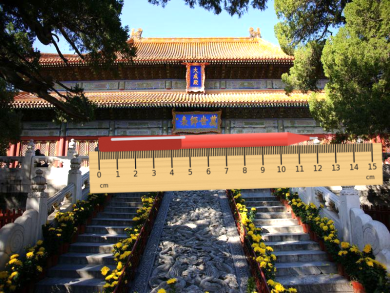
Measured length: 12 cm
